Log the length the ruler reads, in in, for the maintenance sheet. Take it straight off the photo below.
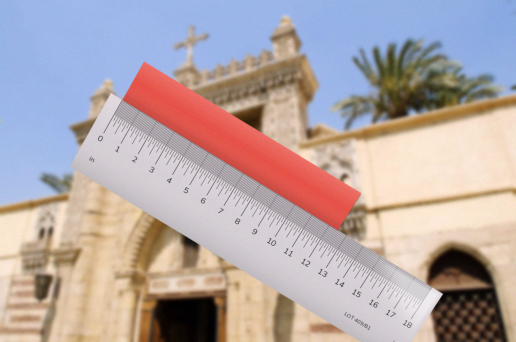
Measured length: 12.5 in
